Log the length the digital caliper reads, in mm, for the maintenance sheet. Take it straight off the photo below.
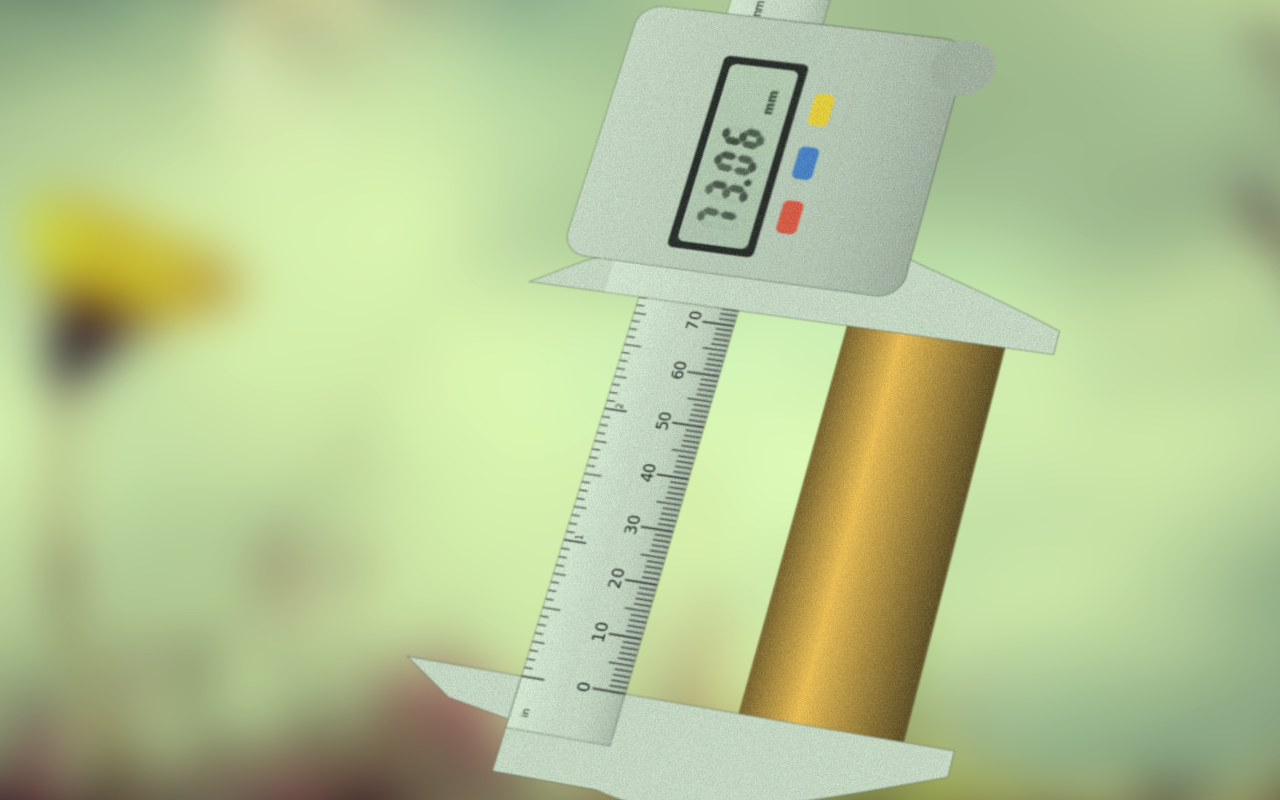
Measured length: 73.06 mm
